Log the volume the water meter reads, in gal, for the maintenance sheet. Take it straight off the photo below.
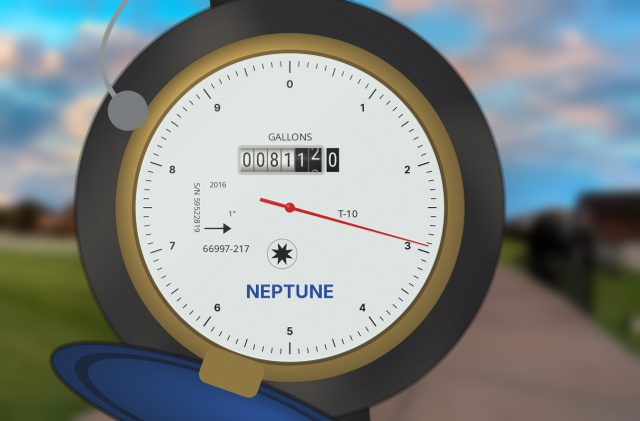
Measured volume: 81122.9 gal
